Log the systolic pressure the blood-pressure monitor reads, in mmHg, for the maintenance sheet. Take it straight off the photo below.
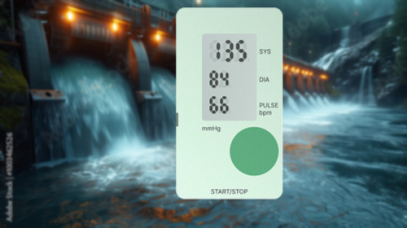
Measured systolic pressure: 135 mmHg
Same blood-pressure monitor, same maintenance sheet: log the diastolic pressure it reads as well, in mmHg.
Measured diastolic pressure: 84 mmHg
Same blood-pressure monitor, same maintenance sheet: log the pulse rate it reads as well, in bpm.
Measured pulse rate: 66 bpm
